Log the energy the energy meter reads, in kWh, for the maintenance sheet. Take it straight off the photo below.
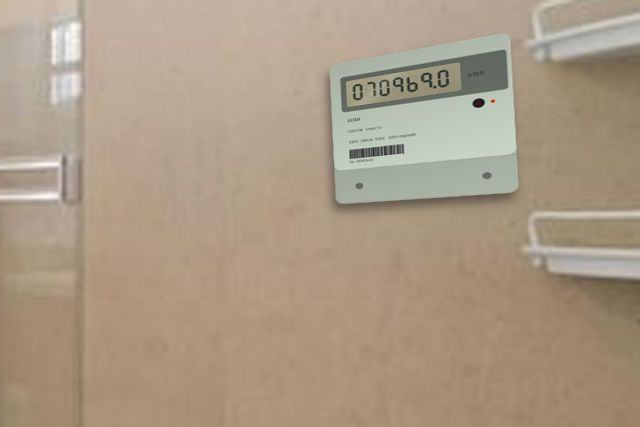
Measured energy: 70969.0 kWh
